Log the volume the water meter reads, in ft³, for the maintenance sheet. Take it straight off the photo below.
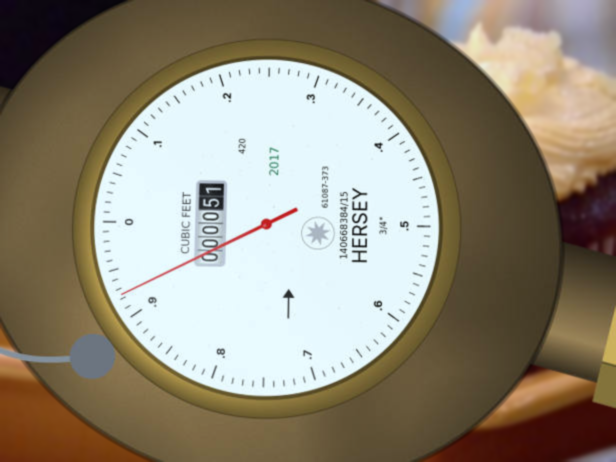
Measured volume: 50.92 ft³
